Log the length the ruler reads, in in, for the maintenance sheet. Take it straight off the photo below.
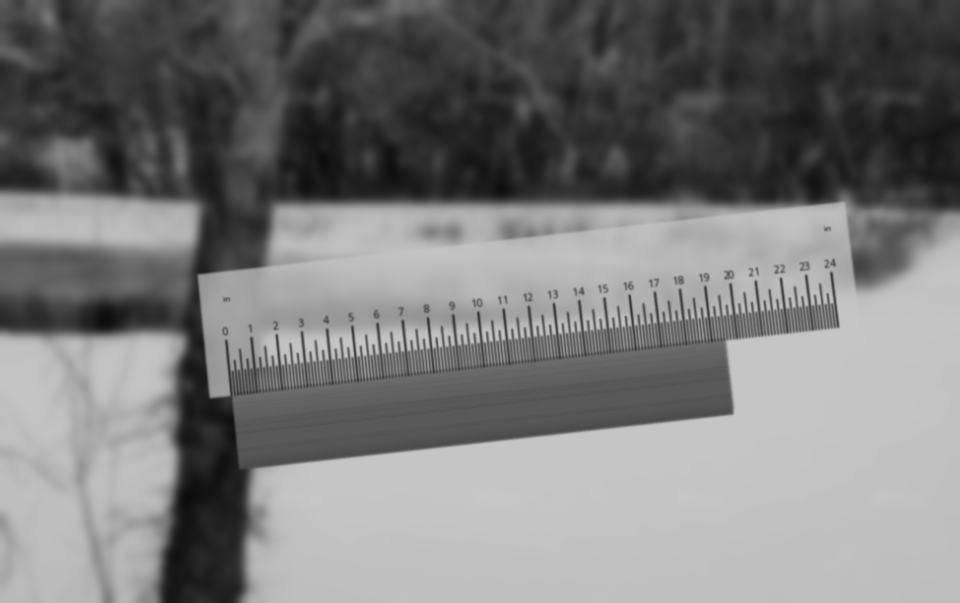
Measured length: 19.5 in
